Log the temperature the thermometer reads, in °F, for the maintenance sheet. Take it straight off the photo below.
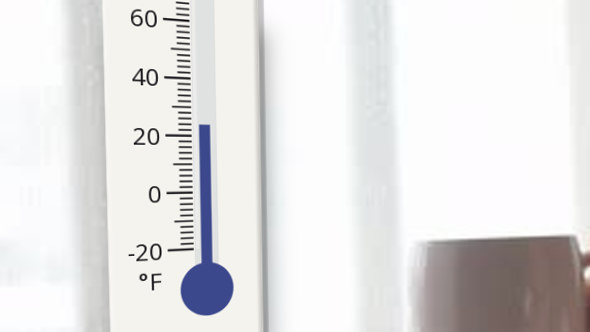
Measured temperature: 24 °F
